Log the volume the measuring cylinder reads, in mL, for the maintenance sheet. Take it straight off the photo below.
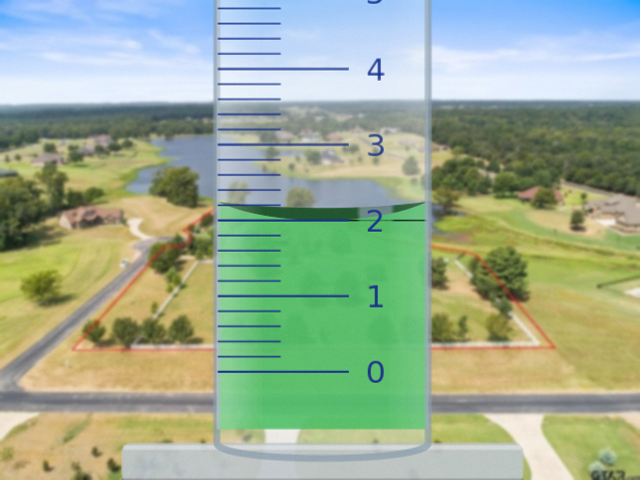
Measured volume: 2 mL
